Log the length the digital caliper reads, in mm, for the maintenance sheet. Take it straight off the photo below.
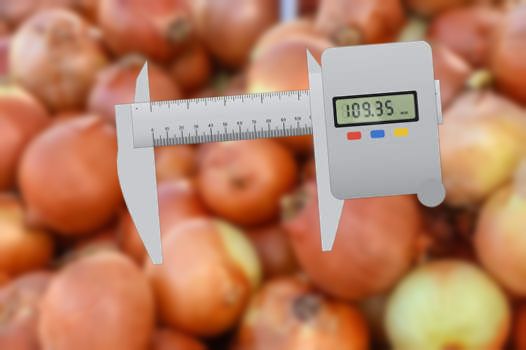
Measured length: 109.35 mm
